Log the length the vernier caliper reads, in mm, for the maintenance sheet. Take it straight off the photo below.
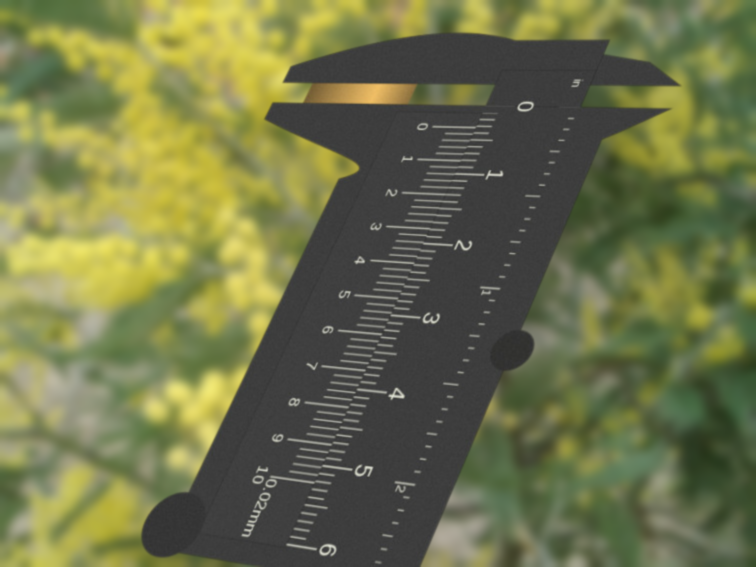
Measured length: 3.2 mm
